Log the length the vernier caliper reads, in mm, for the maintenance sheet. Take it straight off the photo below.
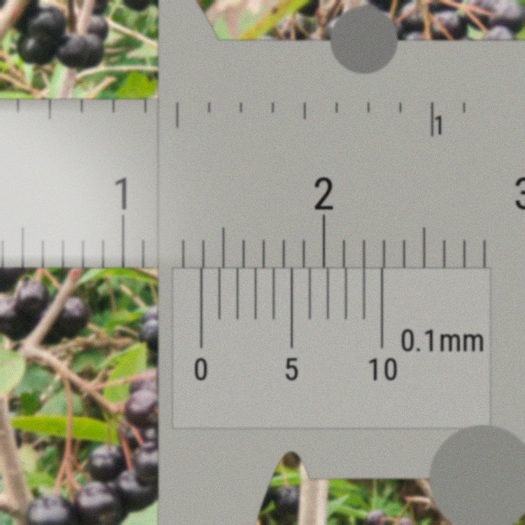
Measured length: 13.9 mm
